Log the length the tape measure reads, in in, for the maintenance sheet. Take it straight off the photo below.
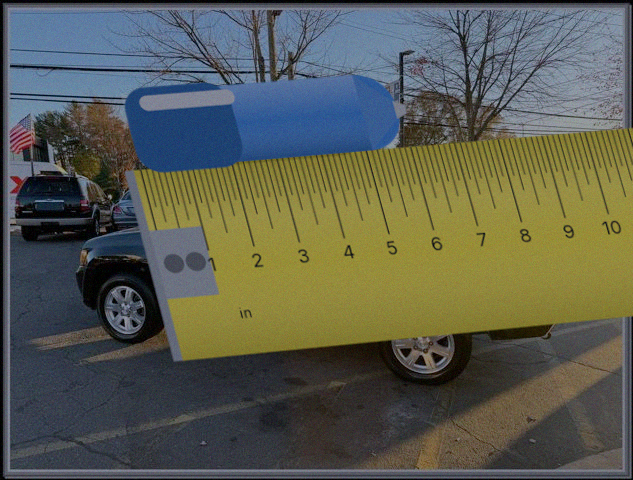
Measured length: 6.125 in
